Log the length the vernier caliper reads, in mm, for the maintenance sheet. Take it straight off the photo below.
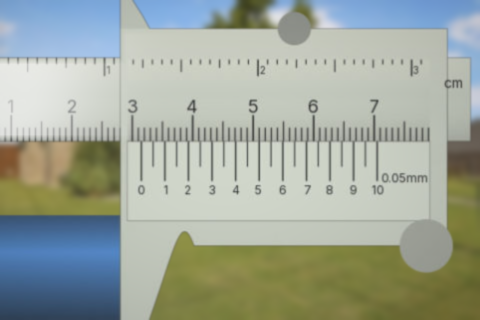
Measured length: 31.5 mm
